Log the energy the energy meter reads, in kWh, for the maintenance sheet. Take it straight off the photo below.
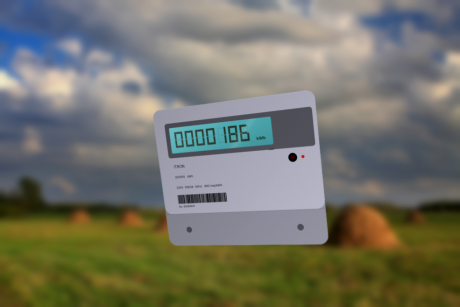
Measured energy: 186 kWh
